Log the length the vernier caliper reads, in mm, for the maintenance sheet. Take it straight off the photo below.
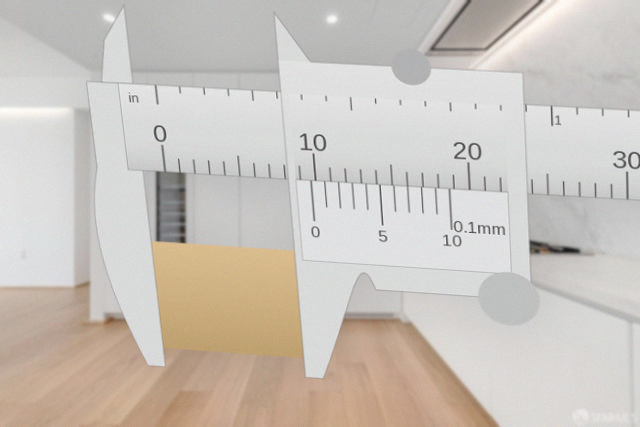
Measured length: 9.7 mm
